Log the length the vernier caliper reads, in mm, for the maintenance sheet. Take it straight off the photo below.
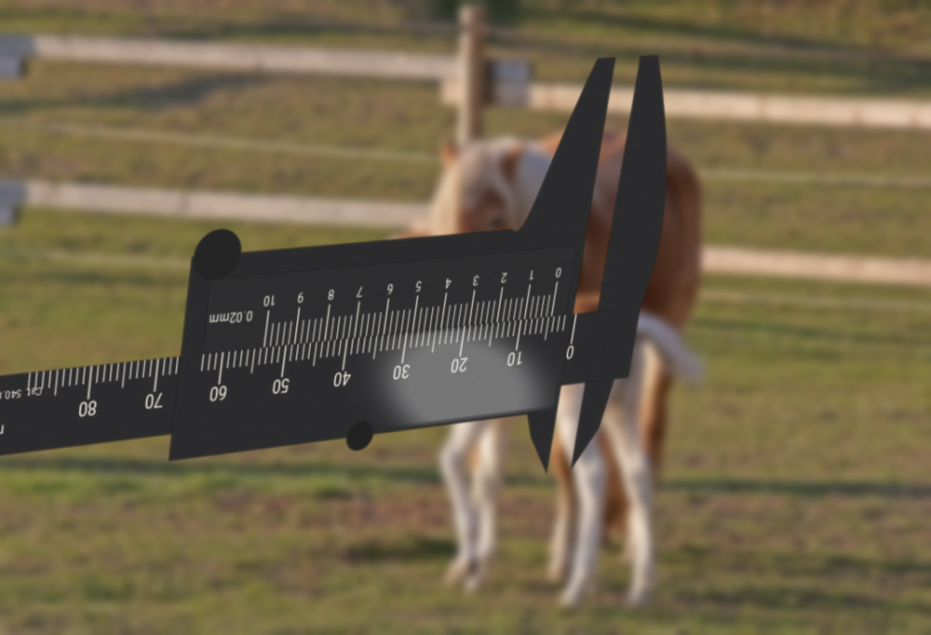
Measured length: 4.5 mm
